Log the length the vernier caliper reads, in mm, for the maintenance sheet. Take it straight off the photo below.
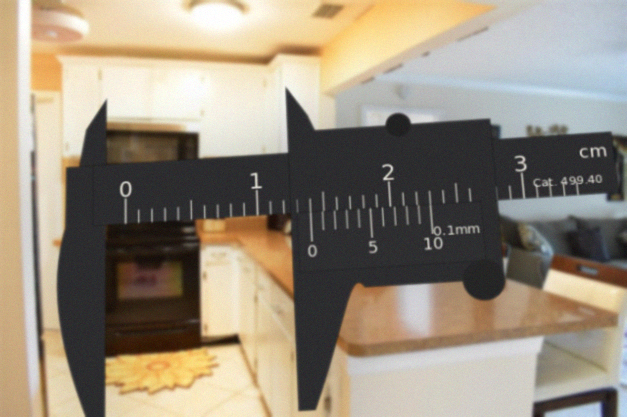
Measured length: 14.0 mm
